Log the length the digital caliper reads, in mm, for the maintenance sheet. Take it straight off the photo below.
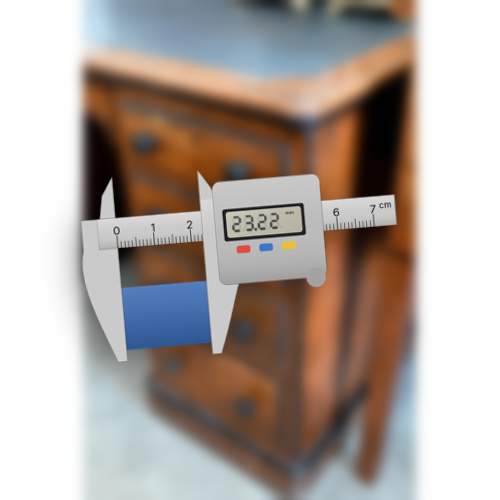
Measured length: 23.22 mm
